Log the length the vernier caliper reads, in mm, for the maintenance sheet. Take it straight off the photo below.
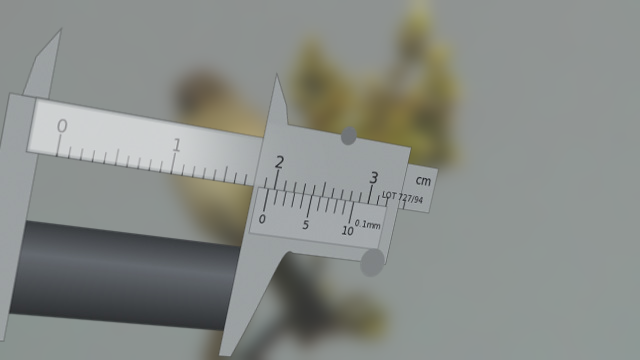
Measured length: 19.4 mm
